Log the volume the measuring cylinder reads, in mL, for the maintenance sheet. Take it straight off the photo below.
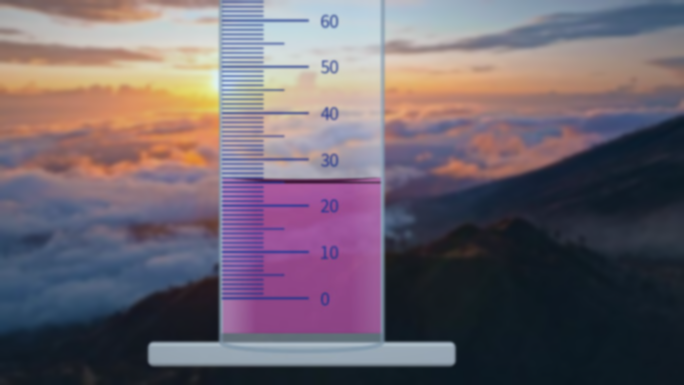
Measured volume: 25 mL
